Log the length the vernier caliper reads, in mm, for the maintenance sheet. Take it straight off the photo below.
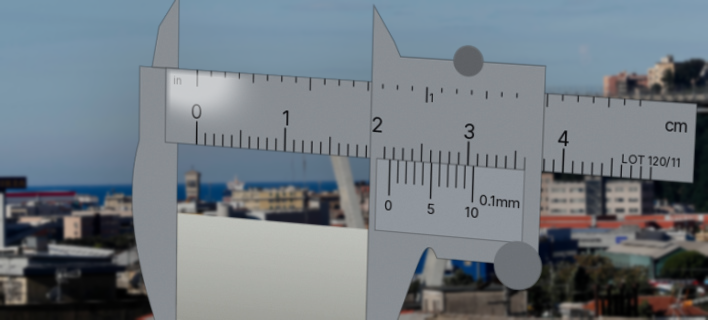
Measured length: 21.6 mm
